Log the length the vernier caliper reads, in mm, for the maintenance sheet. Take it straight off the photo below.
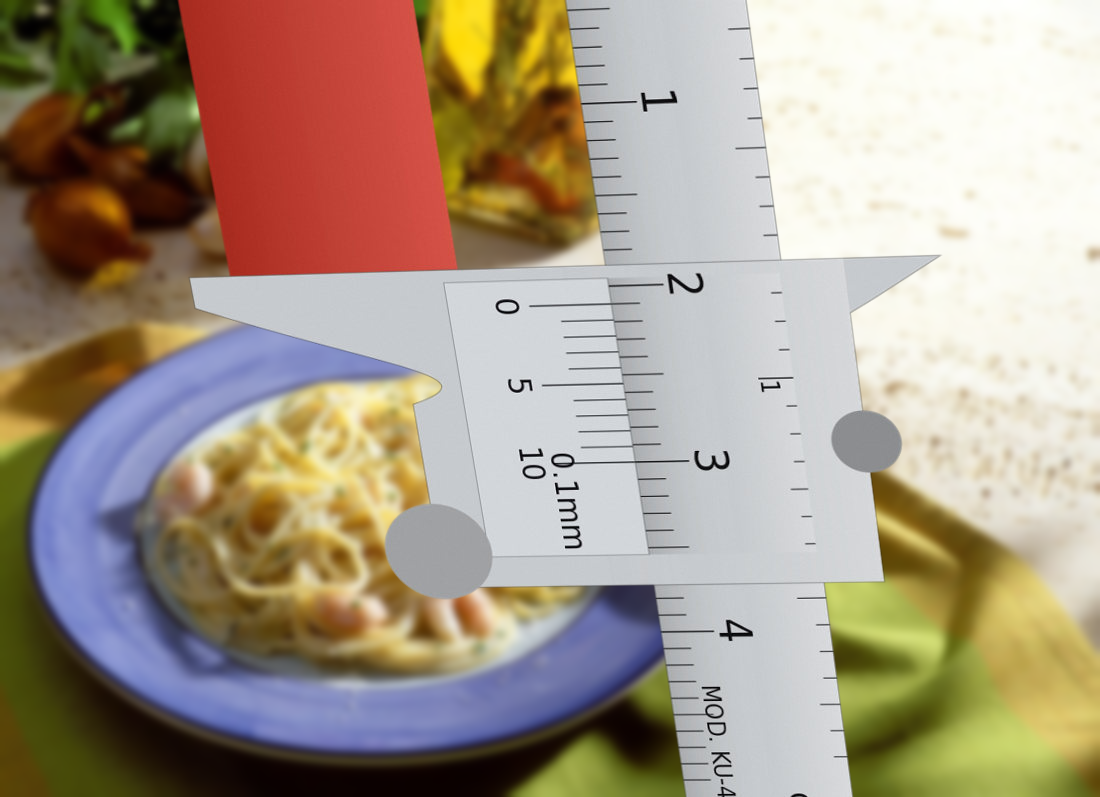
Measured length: 21.0 mm
